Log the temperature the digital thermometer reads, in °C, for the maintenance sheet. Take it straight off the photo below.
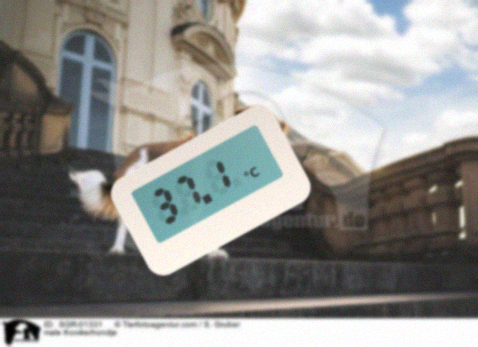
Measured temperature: 37.1 °C
